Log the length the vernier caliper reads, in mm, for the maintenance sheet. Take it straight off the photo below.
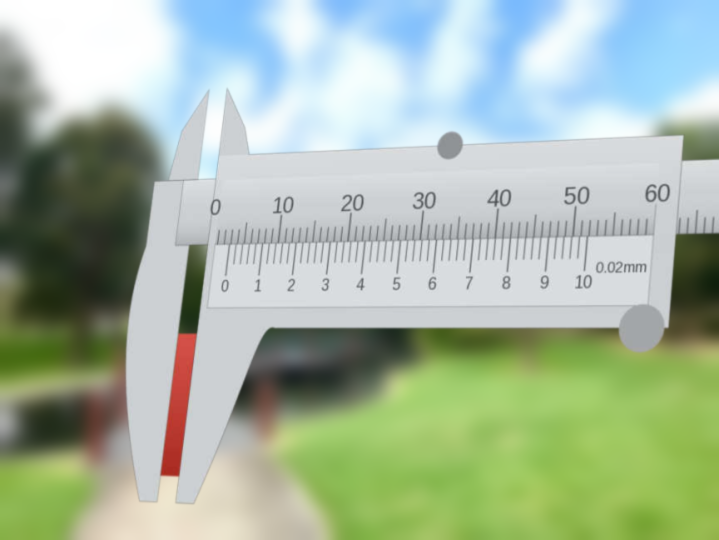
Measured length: 2.8 mm
